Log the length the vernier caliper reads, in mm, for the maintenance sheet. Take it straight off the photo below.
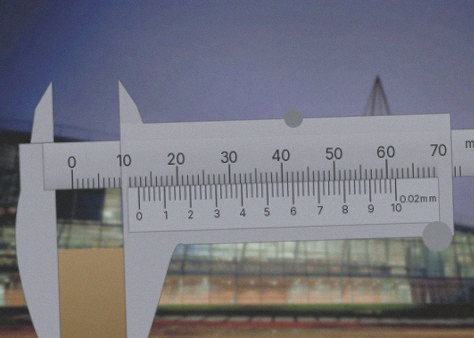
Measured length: 12.6 mm
